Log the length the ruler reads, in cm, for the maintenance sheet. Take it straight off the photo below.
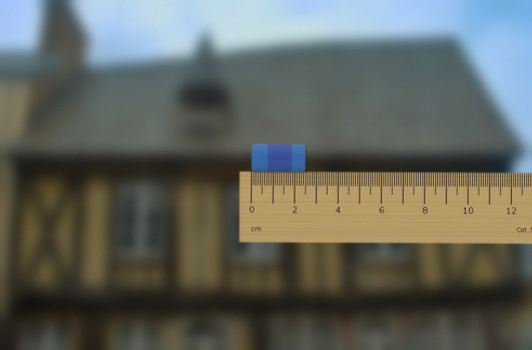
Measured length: 2.5 cm
